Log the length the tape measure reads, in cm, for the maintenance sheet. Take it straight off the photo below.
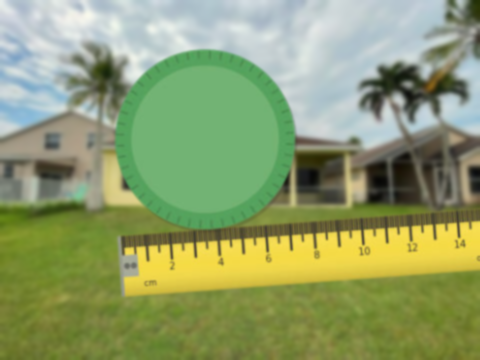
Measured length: 7.5 cm
